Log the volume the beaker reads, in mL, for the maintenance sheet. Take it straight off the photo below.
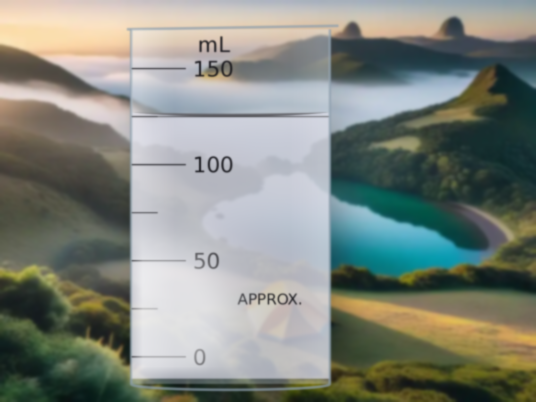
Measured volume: 125 mL
